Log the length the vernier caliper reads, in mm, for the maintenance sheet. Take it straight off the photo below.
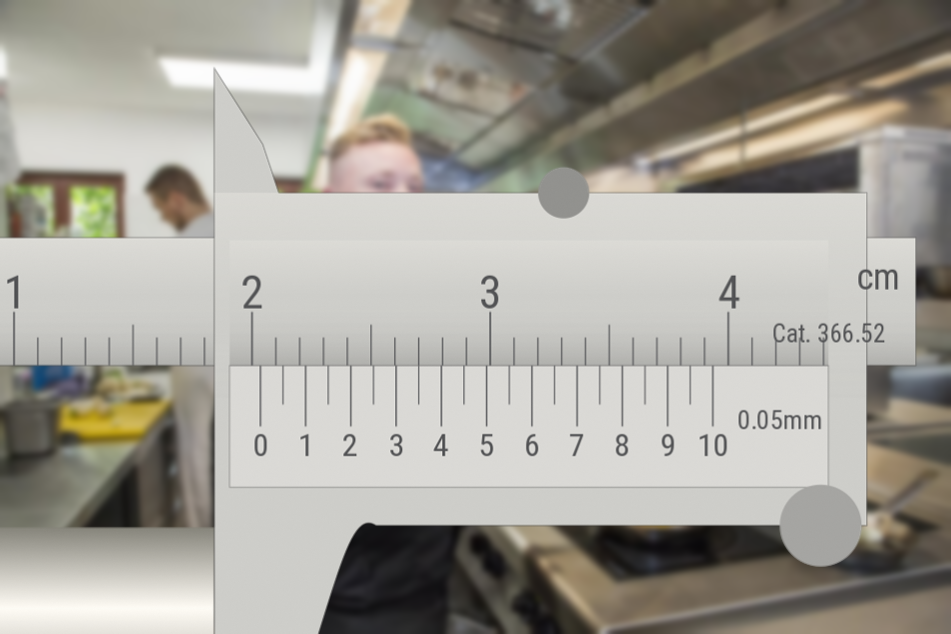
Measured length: 20.35 mm
